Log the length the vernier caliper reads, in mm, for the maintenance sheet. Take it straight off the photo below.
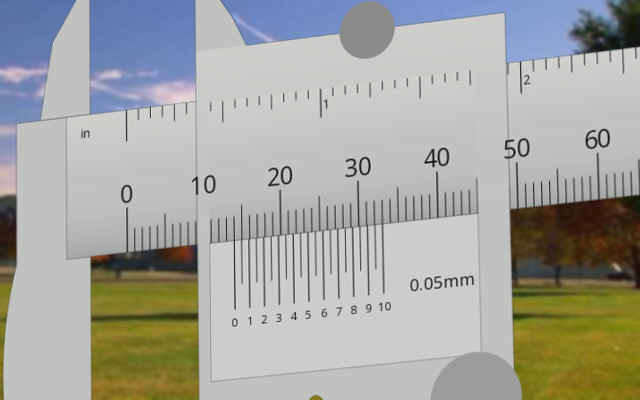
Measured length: 14.0 mm
